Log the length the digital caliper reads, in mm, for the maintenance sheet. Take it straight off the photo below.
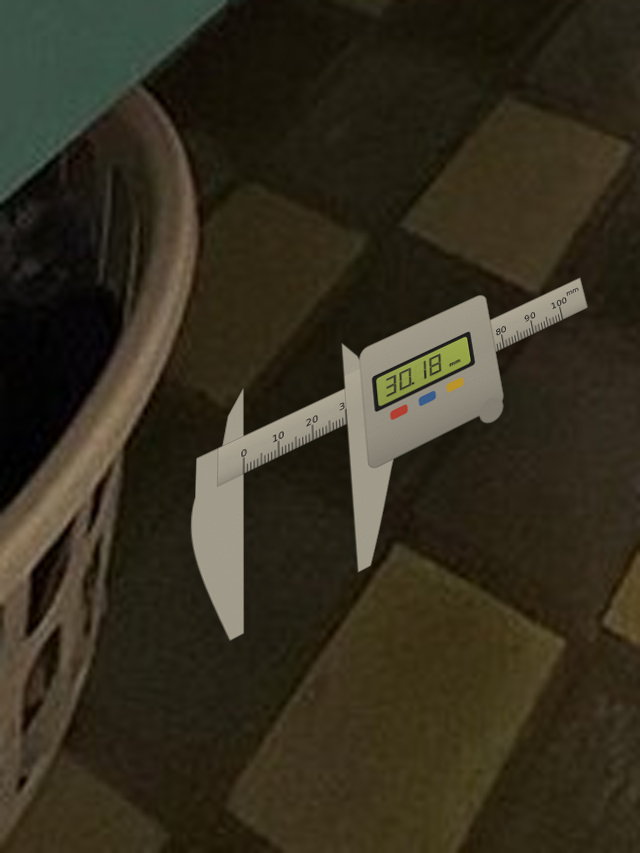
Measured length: 30.18 mm
